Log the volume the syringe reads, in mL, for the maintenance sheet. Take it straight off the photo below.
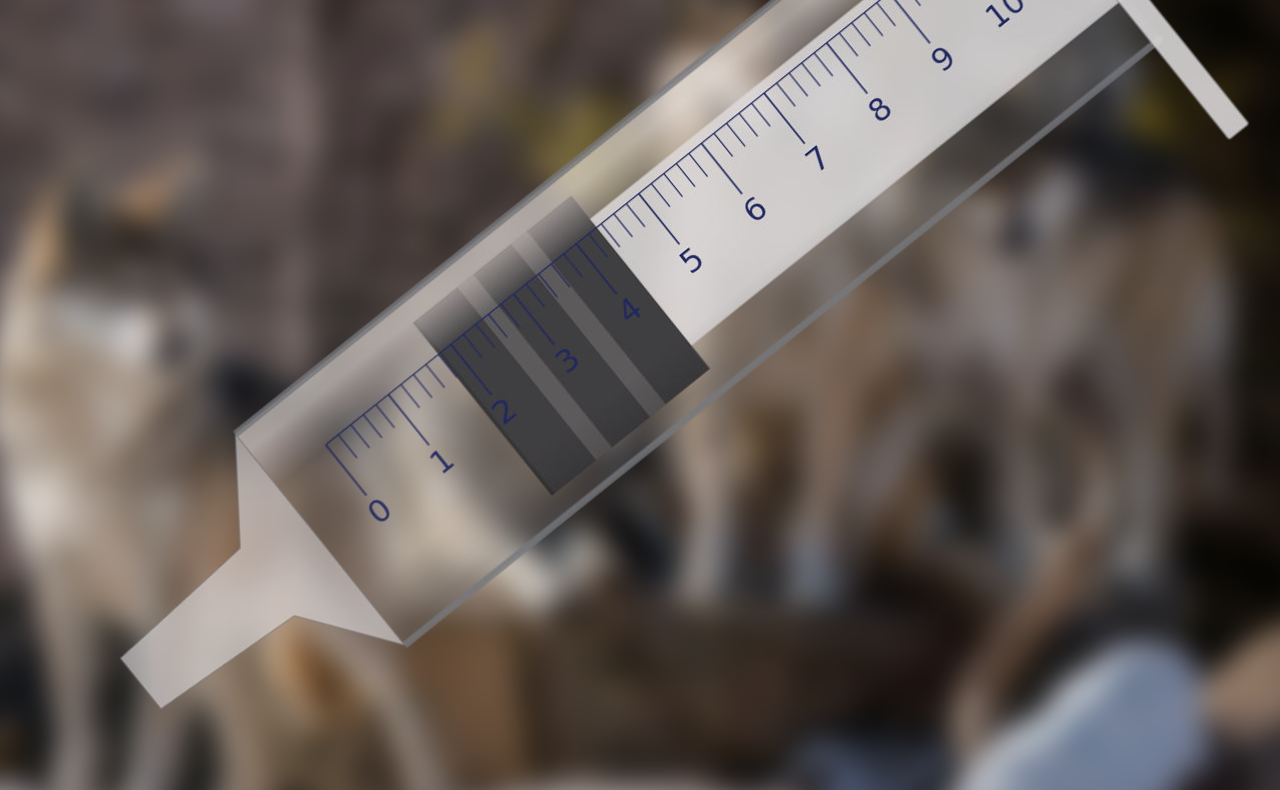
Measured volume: 1.8 mL
